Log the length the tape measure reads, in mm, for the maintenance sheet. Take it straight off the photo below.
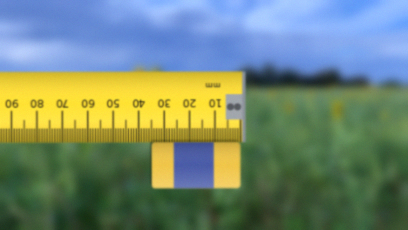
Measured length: 35 mm
